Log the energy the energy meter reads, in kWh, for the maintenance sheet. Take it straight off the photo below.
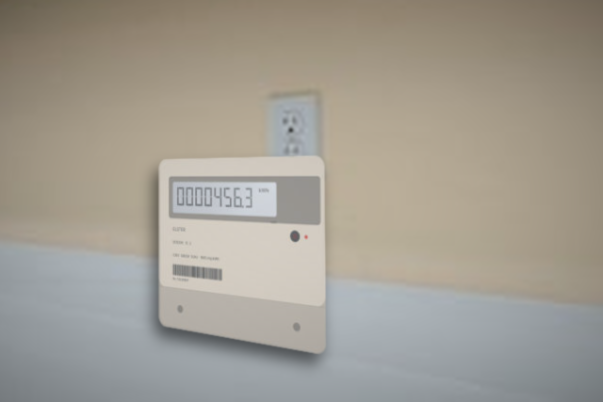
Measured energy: 456.3 kWh
